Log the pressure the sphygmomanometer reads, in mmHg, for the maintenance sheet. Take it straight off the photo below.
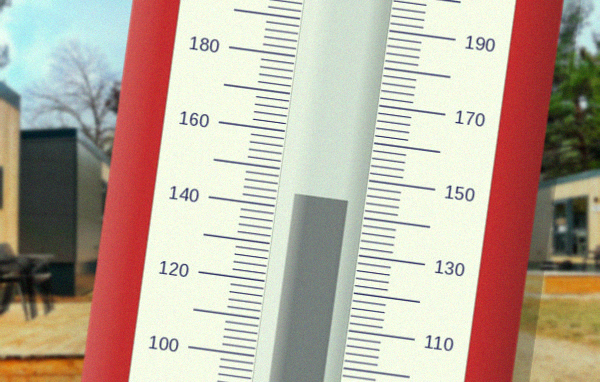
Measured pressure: 144 mmHg
